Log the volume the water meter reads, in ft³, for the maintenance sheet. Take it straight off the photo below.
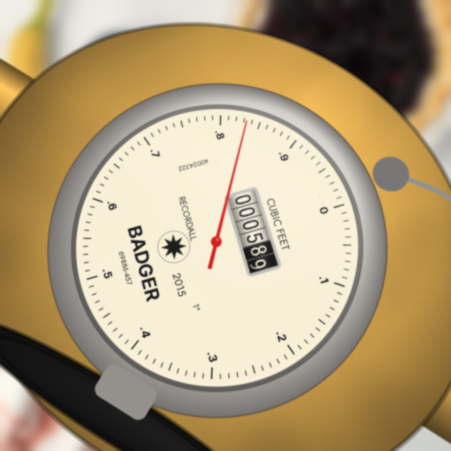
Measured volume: 588.83 ft³
